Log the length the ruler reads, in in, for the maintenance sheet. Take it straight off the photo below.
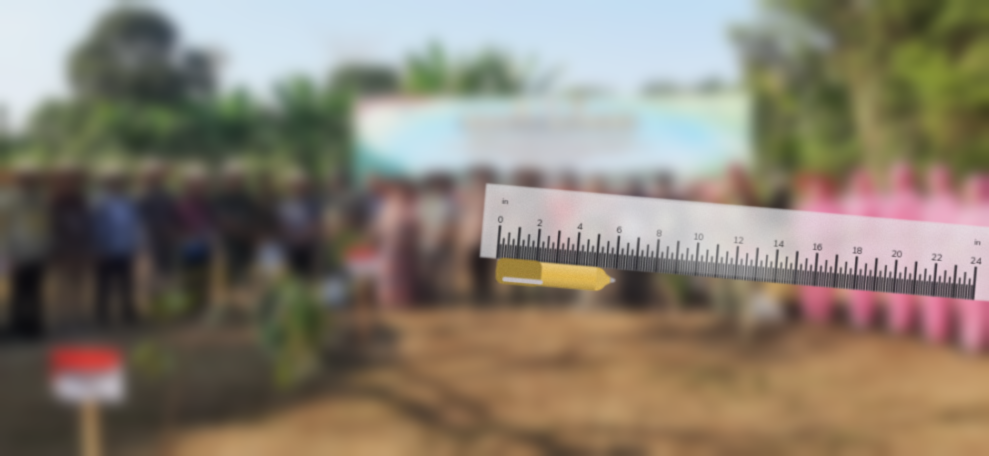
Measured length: 6 in
